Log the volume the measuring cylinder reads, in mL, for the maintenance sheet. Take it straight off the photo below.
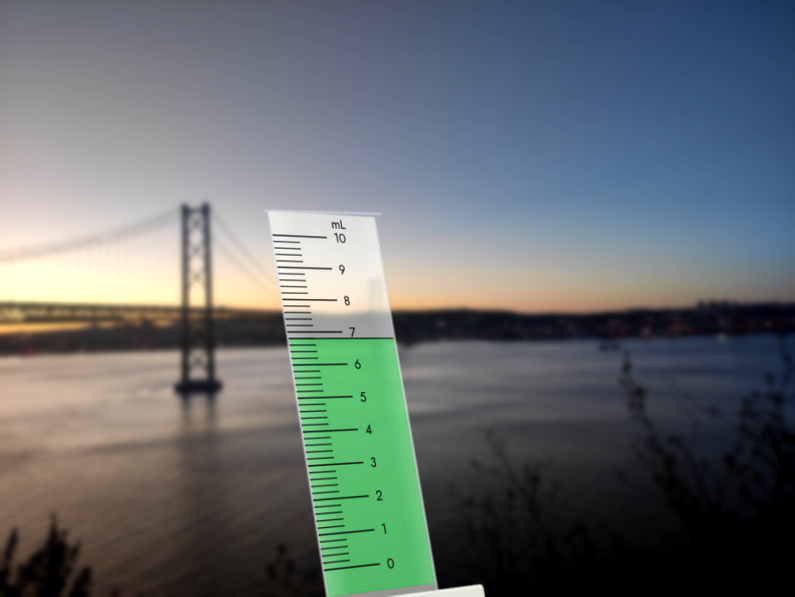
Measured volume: 6.8 mL
